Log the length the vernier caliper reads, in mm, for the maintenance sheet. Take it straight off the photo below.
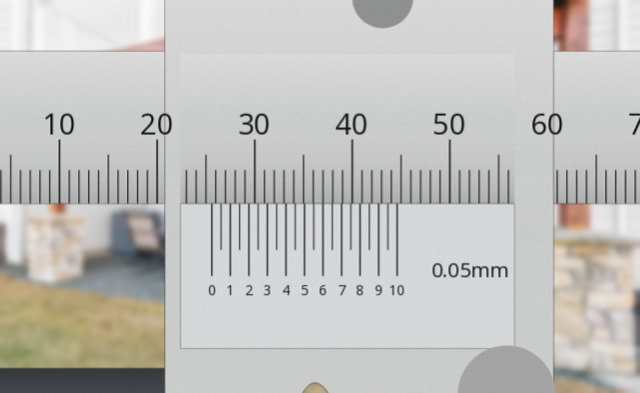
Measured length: 25.6 mm
